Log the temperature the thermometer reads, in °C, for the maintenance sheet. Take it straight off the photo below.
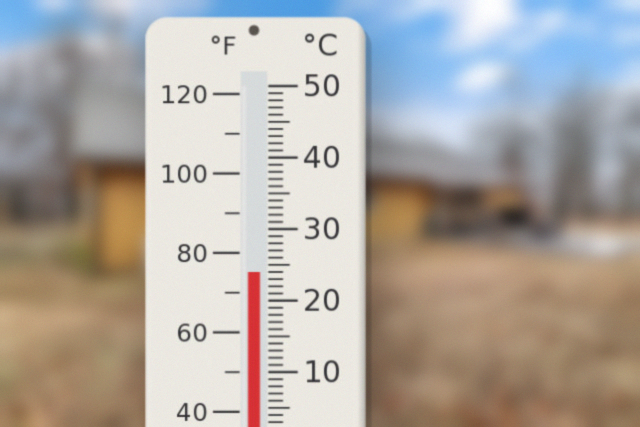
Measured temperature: 24 °C
